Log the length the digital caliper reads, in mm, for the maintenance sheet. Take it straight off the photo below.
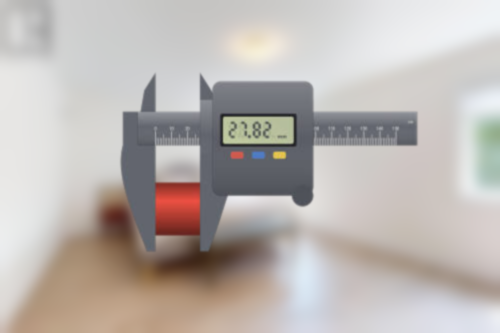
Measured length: 27.82 mm
